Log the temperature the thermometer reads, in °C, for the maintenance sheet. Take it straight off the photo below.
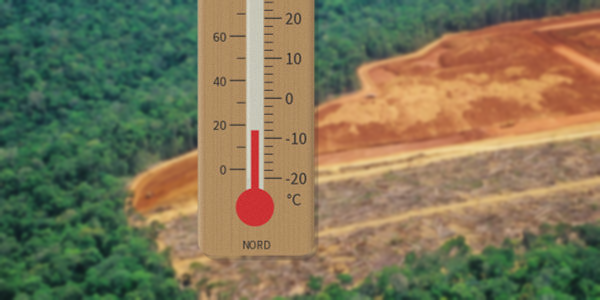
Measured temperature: -8 °C
